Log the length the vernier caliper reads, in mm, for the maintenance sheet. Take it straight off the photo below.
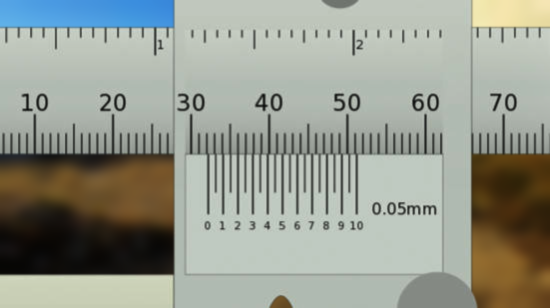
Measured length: 32.2 mm
